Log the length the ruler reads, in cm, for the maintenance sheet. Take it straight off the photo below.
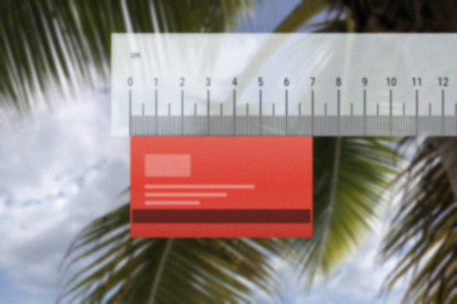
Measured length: 7 cm
